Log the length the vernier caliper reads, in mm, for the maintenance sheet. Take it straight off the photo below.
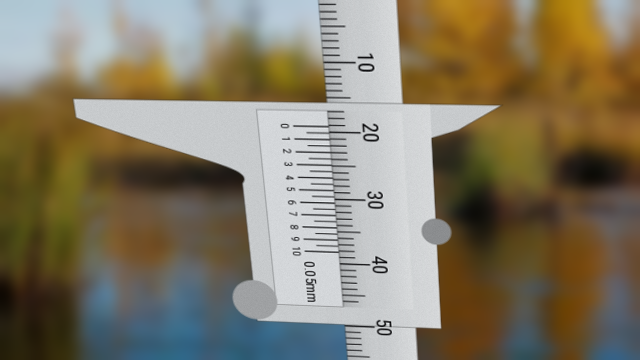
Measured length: 19.2 mm
